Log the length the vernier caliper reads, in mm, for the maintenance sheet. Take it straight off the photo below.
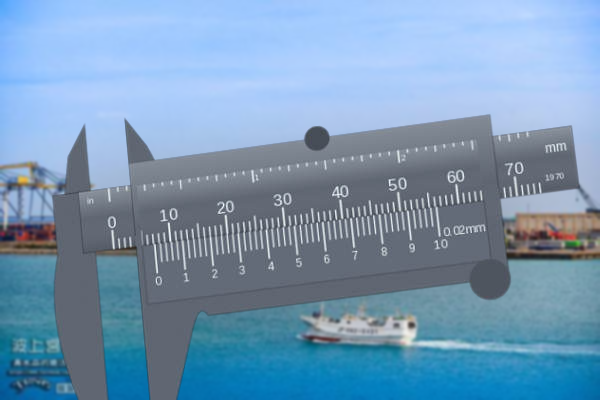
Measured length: 7.2 mm
